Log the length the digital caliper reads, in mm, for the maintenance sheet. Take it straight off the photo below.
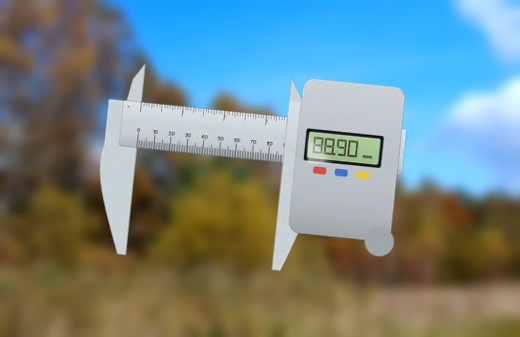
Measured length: 88.90 mm
